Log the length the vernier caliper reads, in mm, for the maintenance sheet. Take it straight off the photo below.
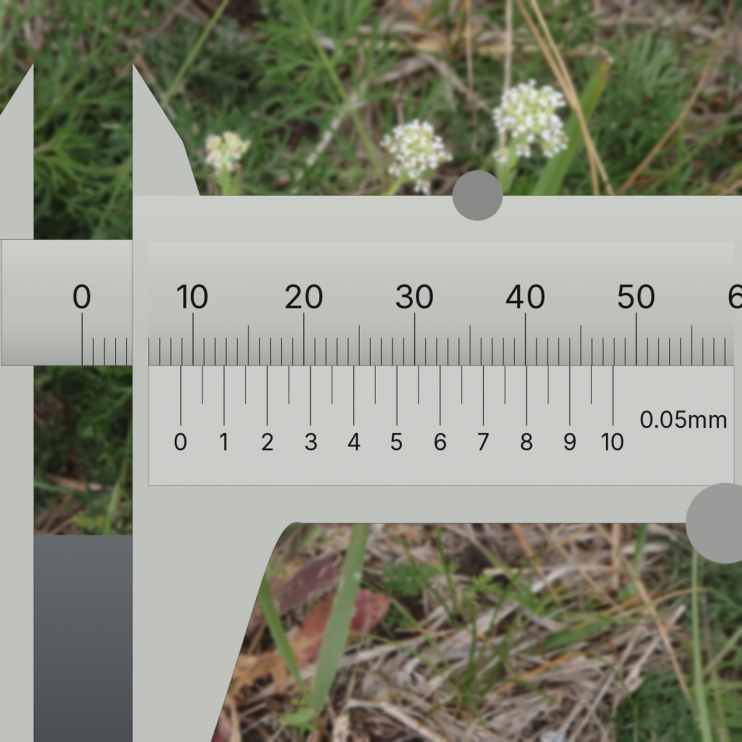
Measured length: 8.9 mm
